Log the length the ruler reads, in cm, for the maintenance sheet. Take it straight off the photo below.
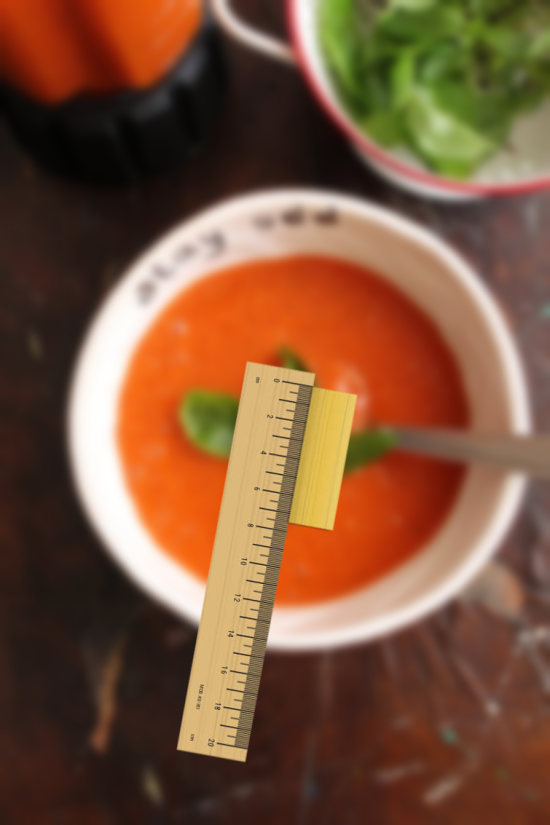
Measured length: 7.5 cm
